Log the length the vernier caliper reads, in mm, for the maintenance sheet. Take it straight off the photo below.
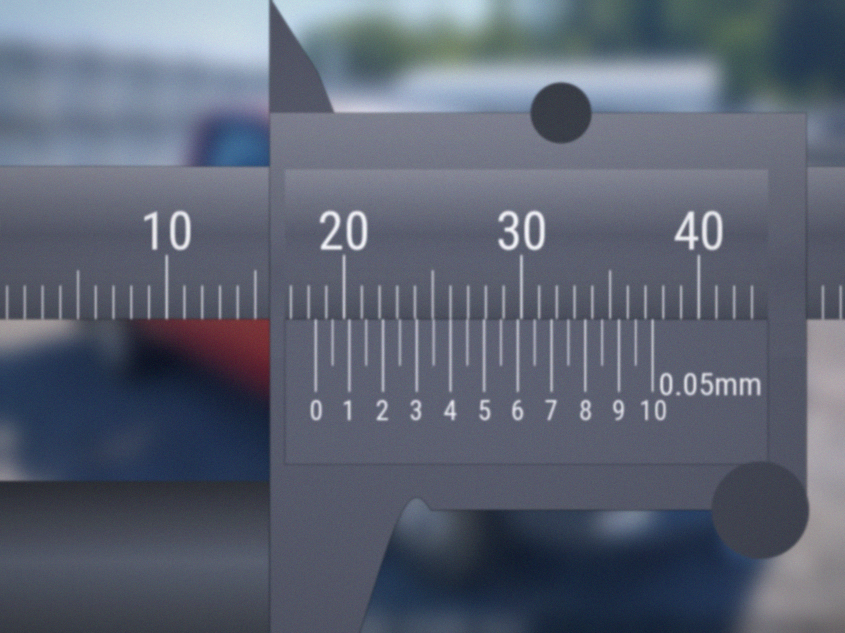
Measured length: 18.4 mm
